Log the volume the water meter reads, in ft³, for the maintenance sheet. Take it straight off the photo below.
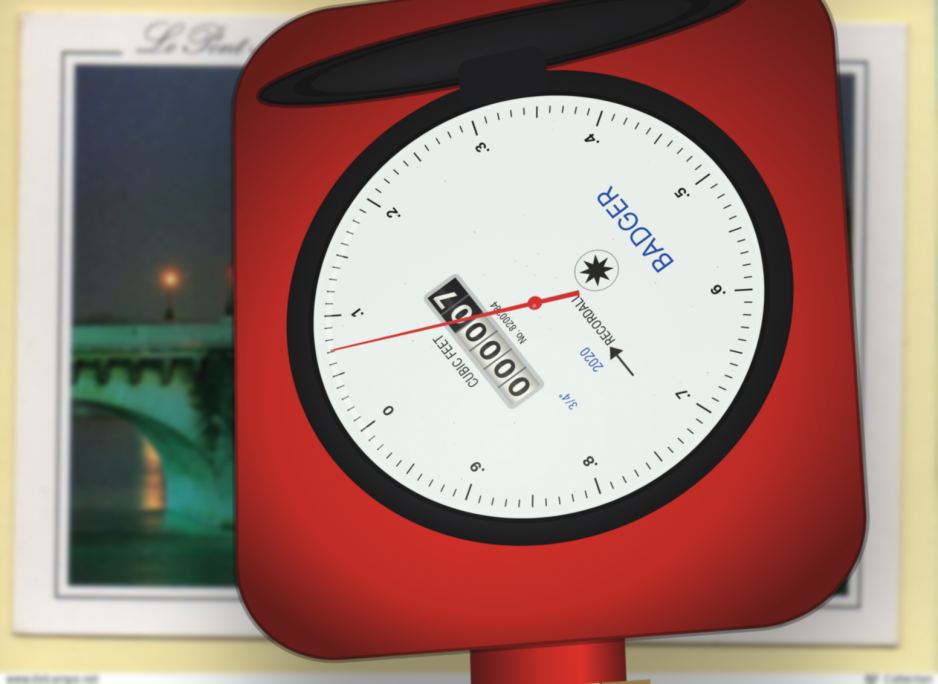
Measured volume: 7.07 ft³
